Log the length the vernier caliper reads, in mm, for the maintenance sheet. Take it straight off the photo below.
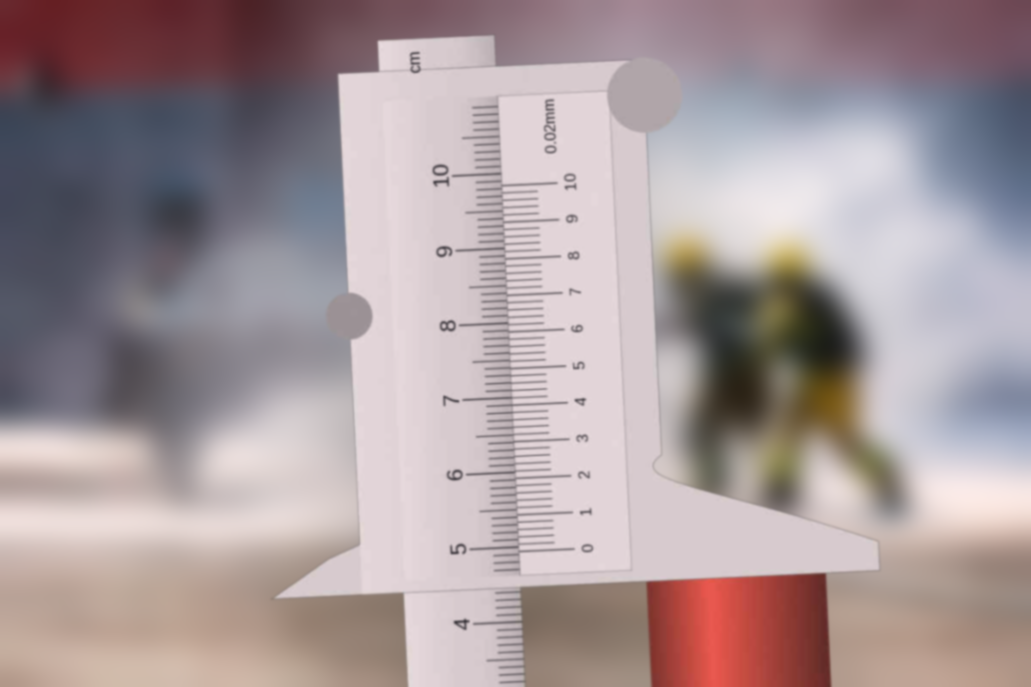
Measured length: 49.4 mm
